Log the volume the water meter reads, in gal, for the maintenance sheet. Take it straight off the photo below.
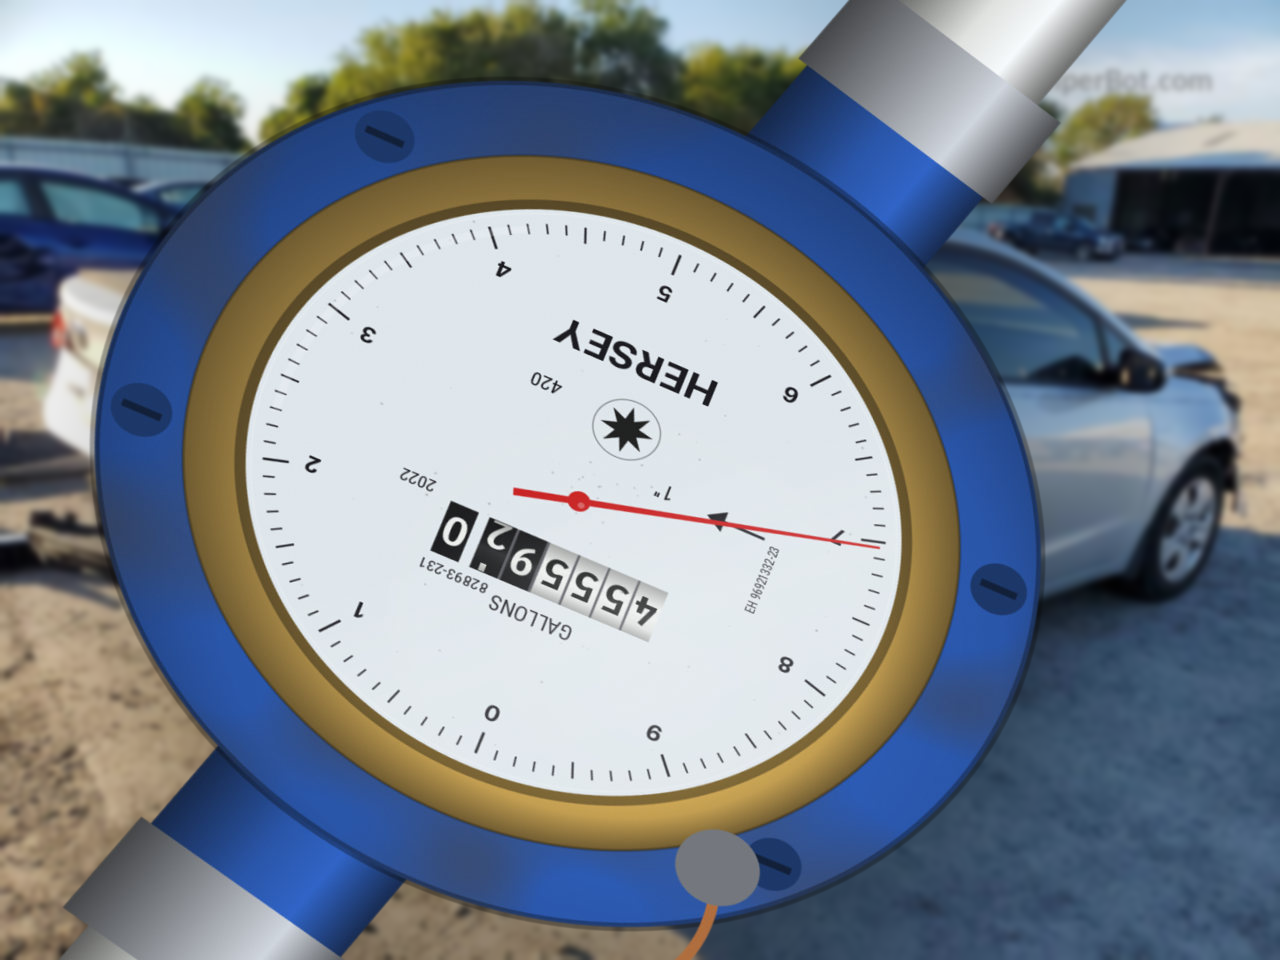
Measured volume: 4555917.0 gal
